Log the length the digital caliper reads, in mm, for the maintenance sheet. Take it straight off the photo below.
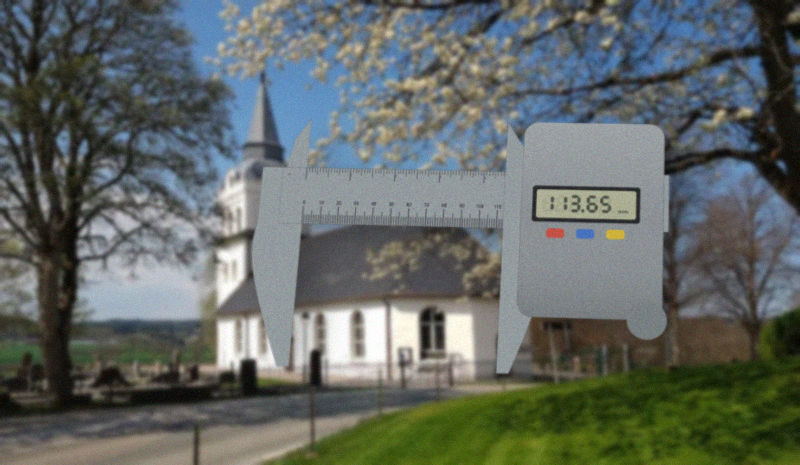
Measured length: 113.65 mm
